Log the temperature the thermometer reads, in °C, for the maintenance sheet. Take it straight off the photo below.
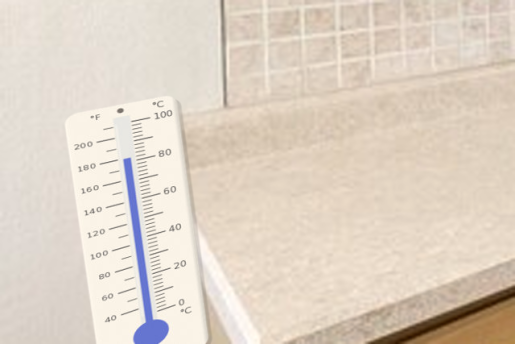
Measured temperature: 82 °C
